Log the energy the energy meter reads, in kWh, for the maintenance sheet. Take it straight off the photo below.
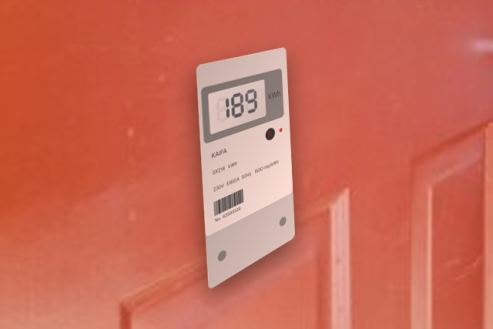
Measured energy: 189 kWh
